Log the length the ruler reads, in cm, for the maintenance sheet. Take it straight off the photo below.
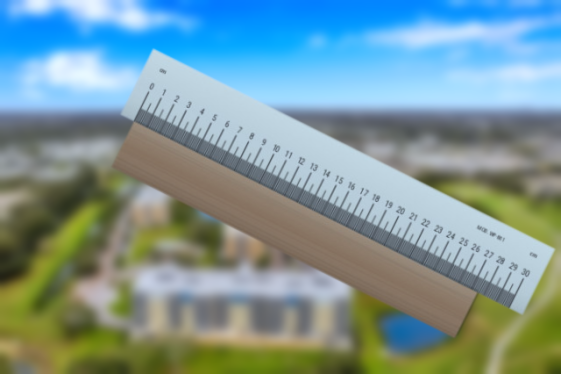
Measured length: 27.5 cm
